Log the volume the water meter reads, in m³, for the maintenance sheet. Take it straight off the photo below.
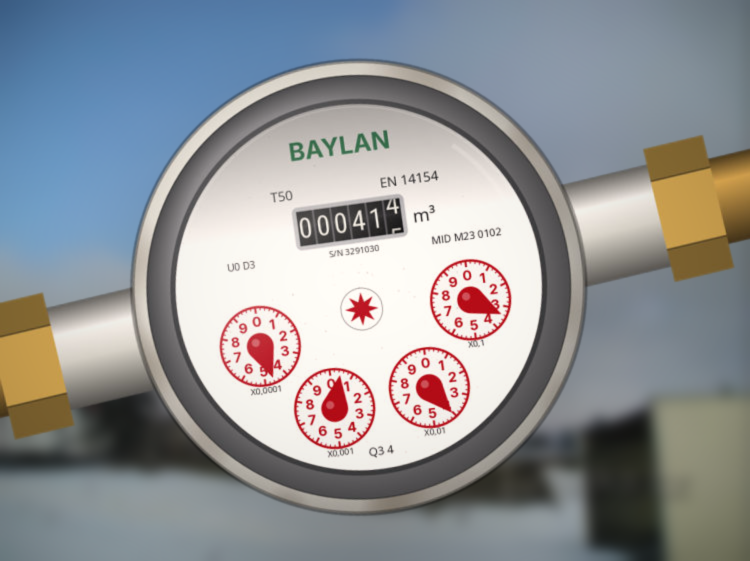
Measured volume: 414.3404 m³
